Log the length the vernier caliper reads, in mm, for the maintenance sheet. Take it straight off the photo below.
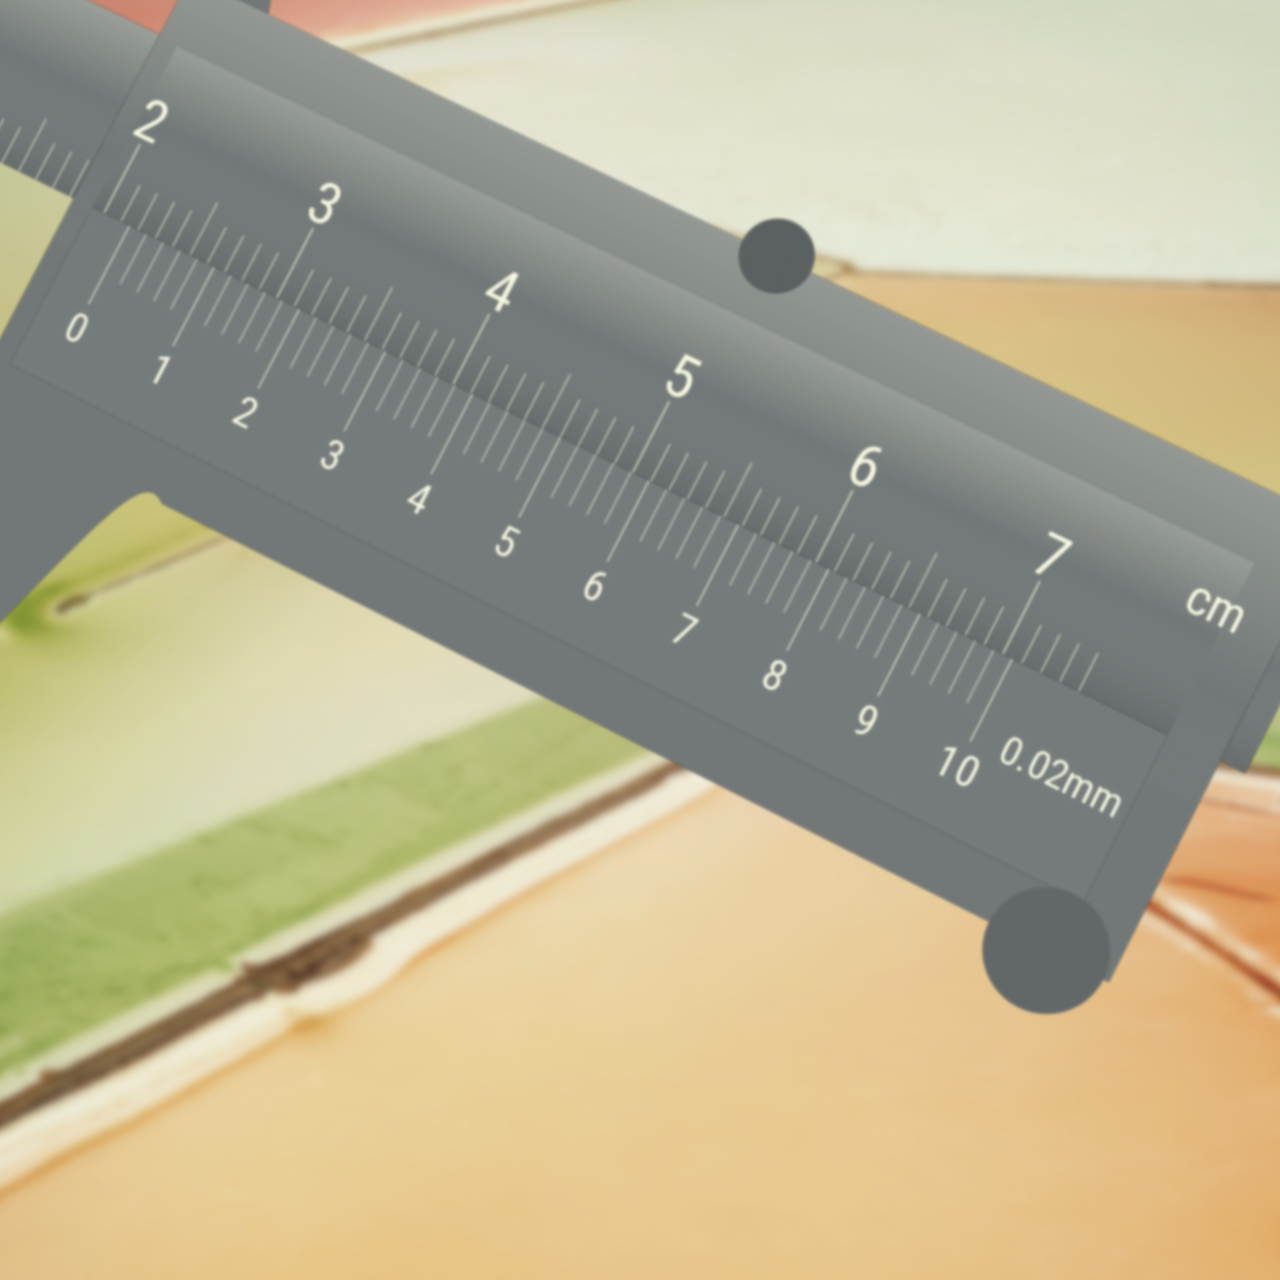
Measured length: 21.5 mm
